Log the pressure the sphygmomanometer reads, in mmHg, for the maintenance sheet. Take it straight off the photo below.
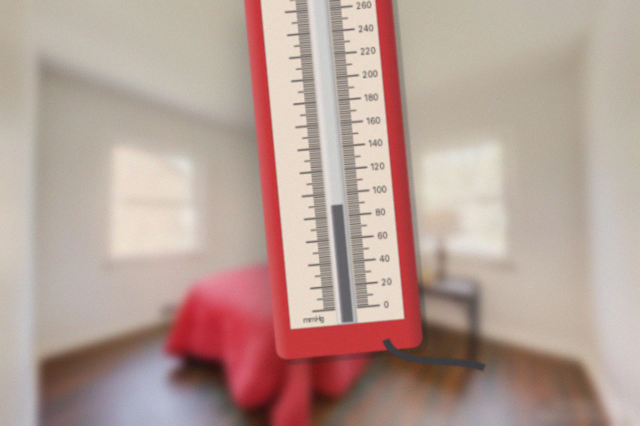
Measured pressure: 90 mmHg
